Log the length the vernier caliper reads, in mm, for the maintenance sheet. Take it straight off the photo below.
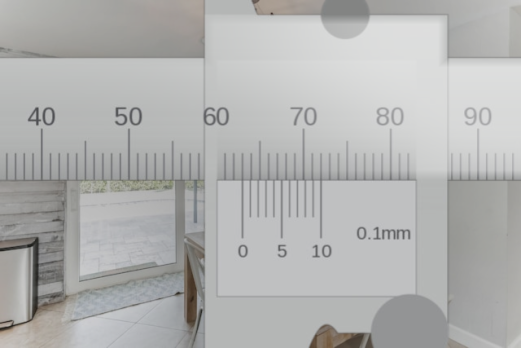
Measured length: 63.0 mm
